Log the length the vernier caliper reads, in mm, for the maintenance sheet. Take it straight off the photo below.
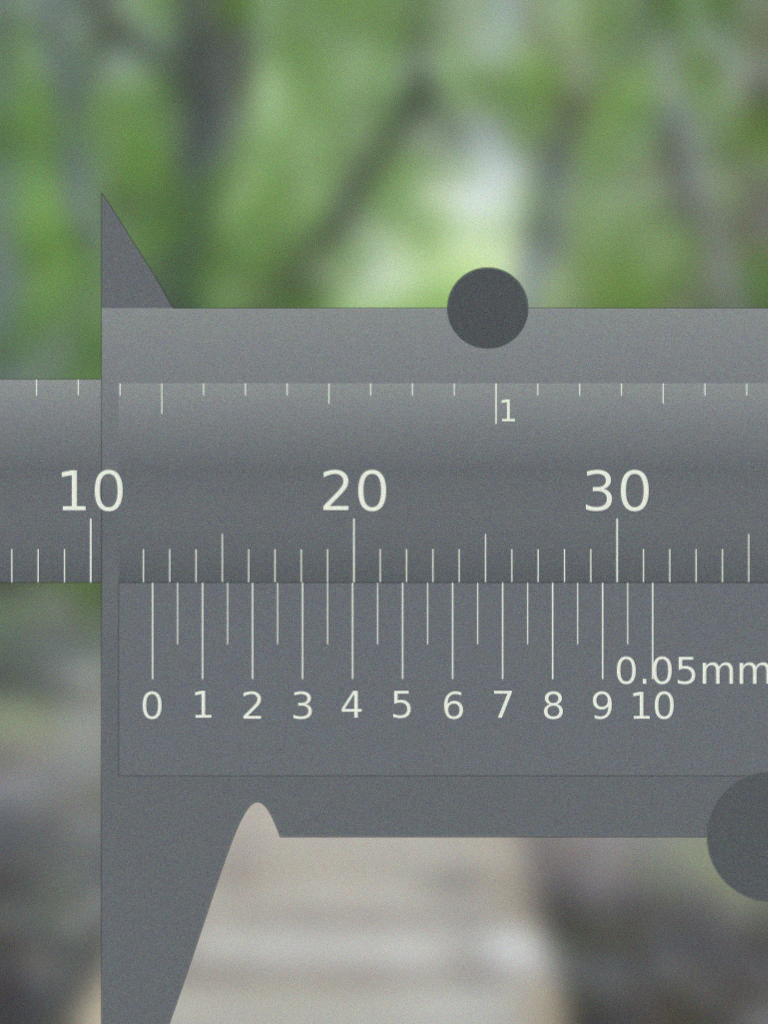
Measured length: 12.35 mm
